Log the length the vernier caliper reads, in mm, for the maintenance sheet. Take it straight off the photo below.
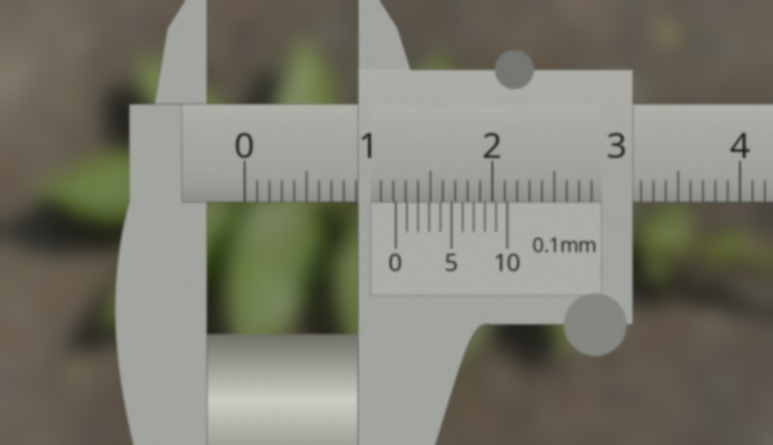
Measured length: 12.2 mm
